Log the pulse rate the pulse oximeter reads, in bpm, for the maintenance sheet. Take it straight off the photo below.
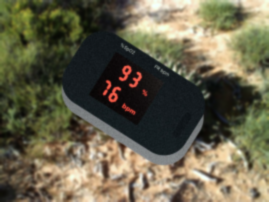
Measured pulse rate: 76 bpm
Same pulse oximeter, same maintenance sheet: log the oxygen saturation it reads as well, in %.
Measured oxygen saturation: 93 %
